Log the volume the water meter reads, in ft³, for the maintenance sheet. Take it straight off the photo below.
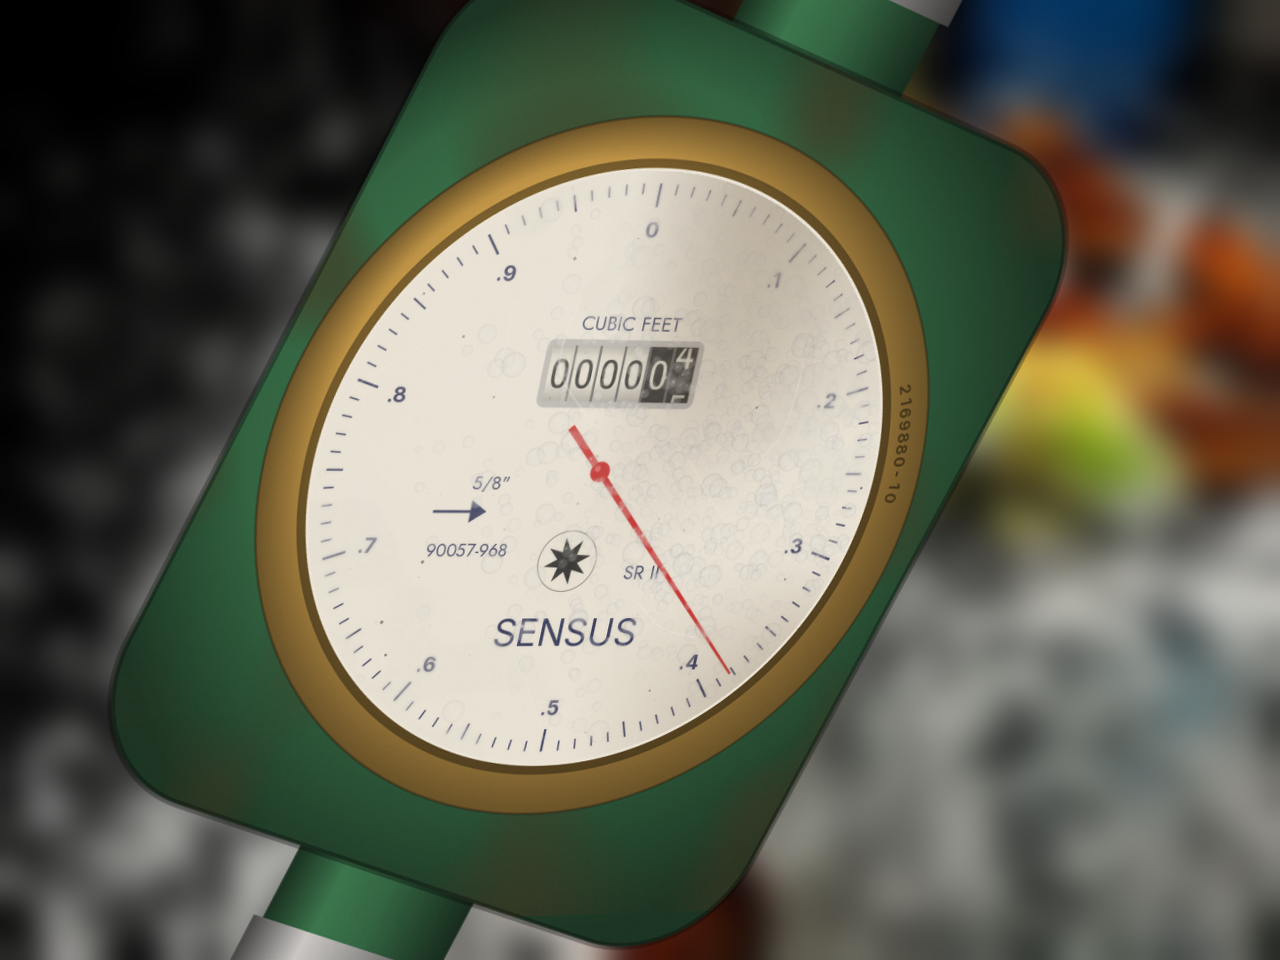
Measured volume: 4.38 ft³
